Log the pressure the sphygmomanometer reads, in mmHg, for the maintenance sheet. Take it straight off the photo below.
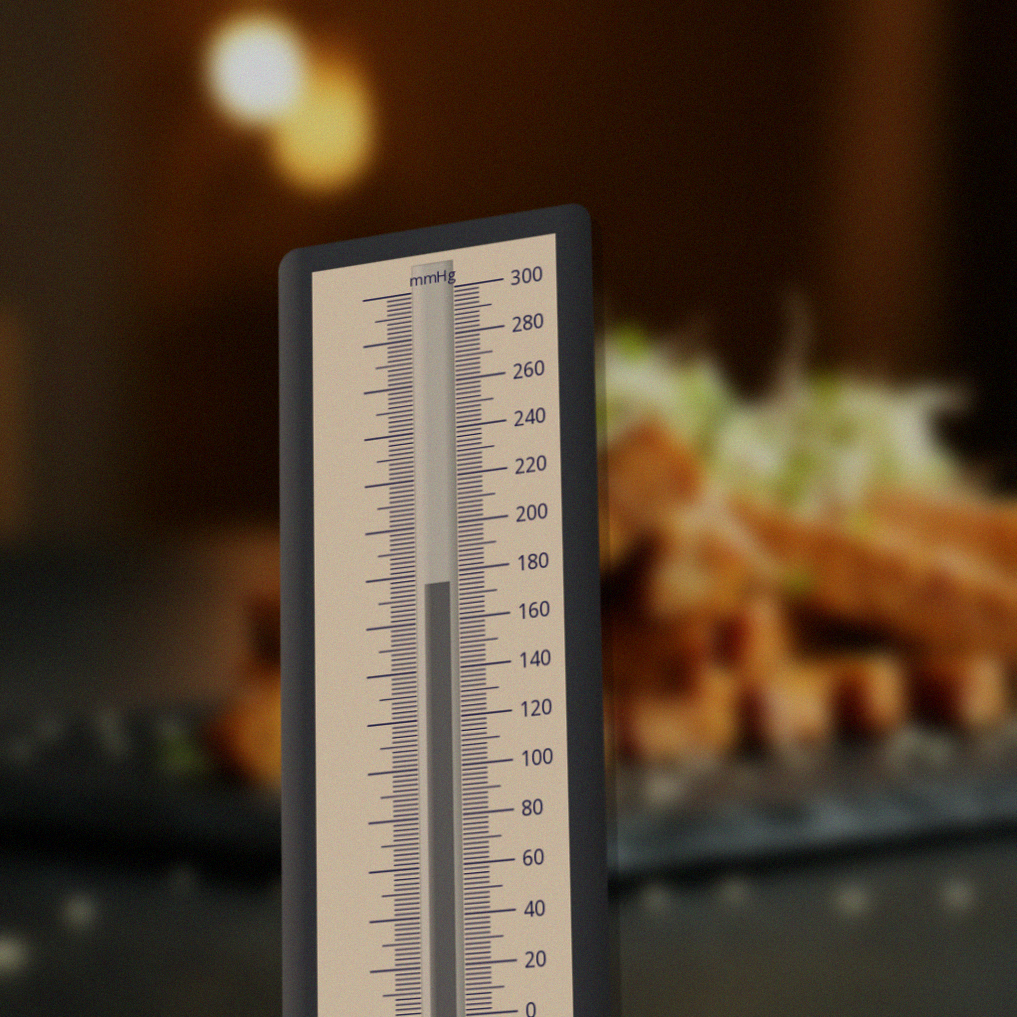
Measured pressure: 176 mmHg
